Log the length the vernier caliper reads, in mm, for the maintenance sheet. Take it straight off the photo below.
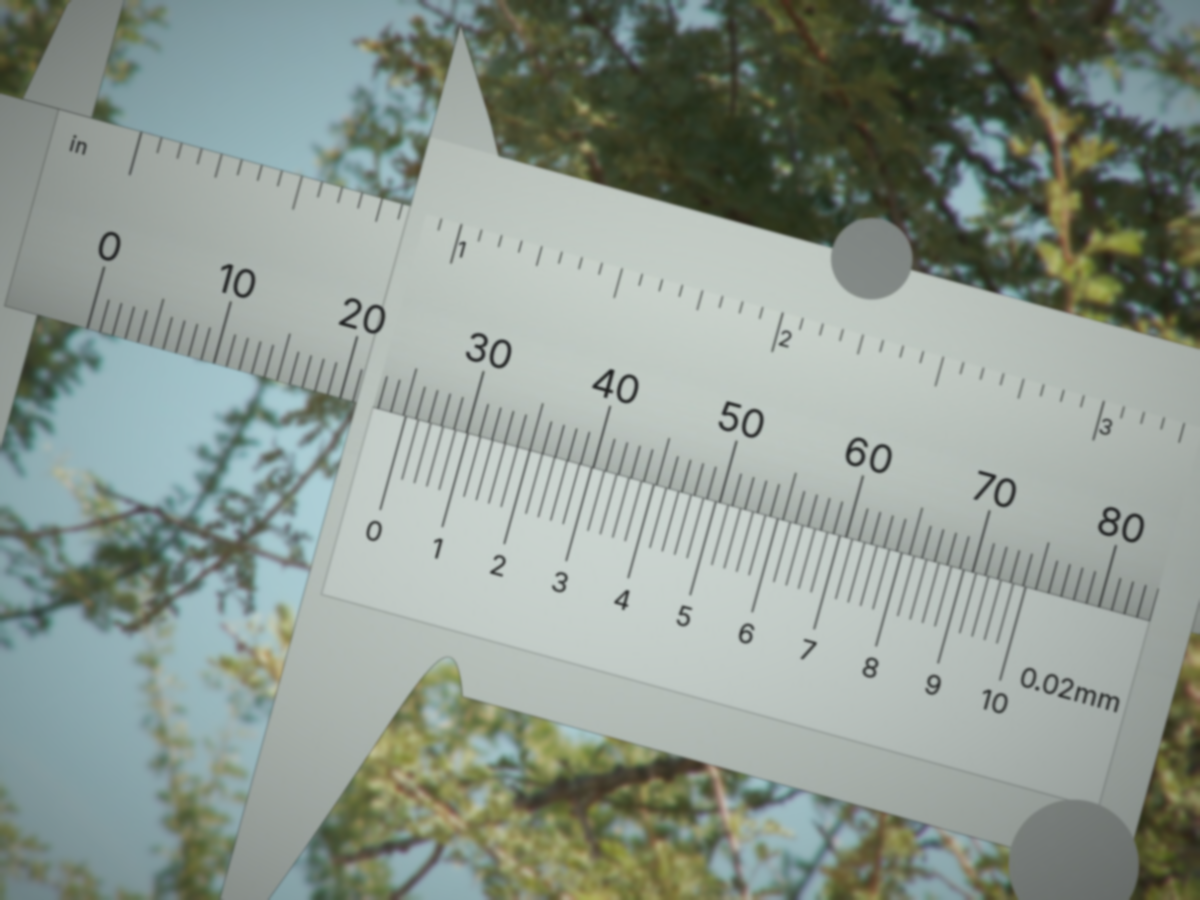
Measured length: 25.2 mm
